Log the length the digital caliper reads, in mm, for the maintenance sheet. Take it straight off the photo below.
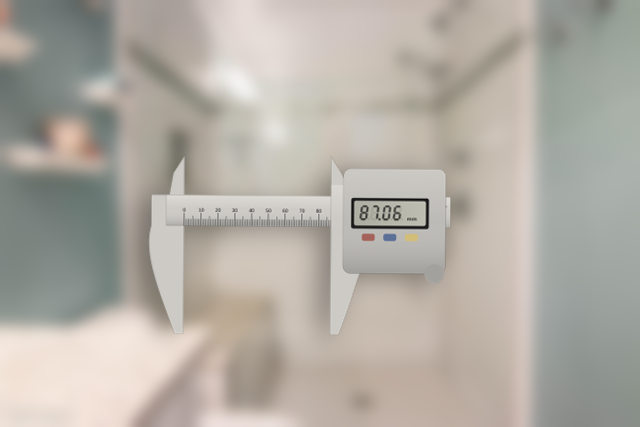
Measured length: 87.06 mm
